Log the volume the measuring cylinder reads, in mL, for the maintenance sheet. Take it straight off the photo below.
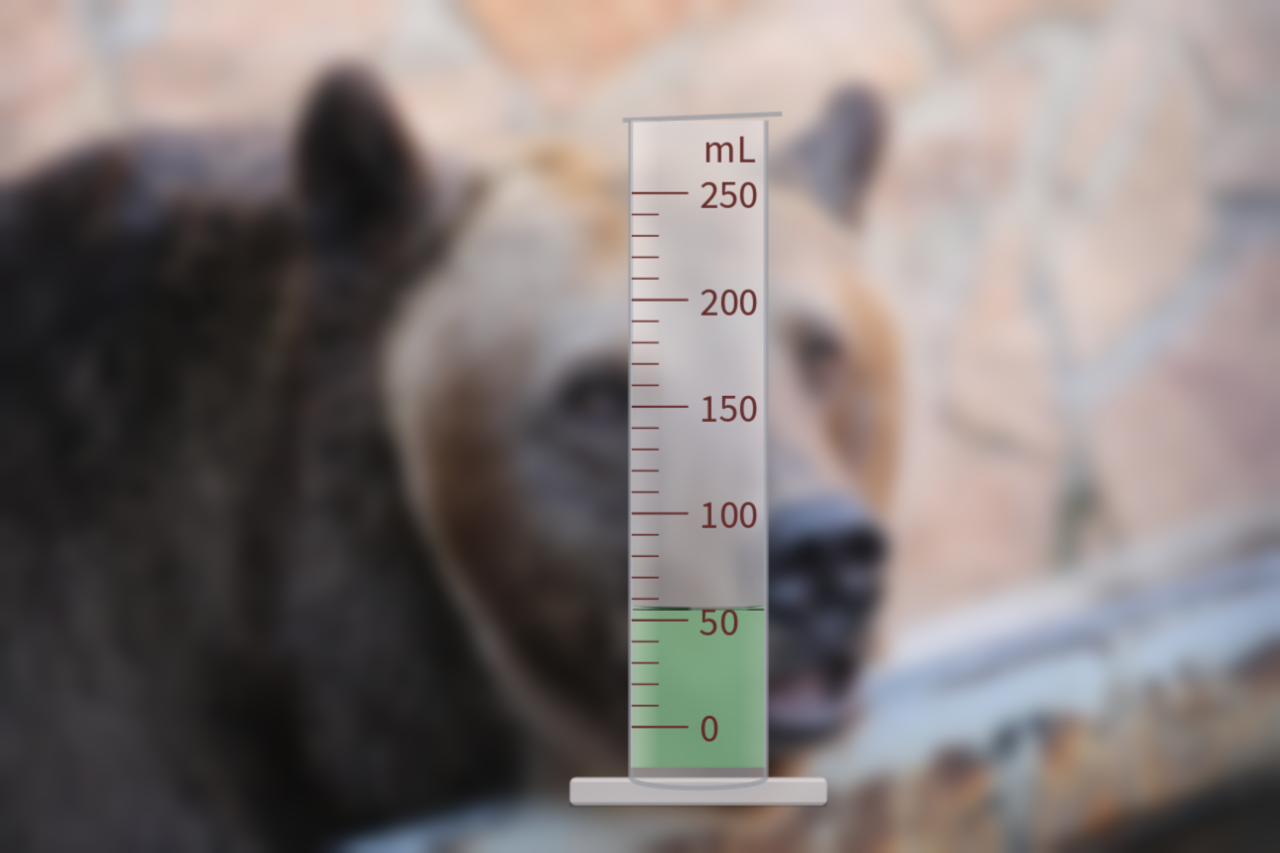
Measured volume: 55 mL
